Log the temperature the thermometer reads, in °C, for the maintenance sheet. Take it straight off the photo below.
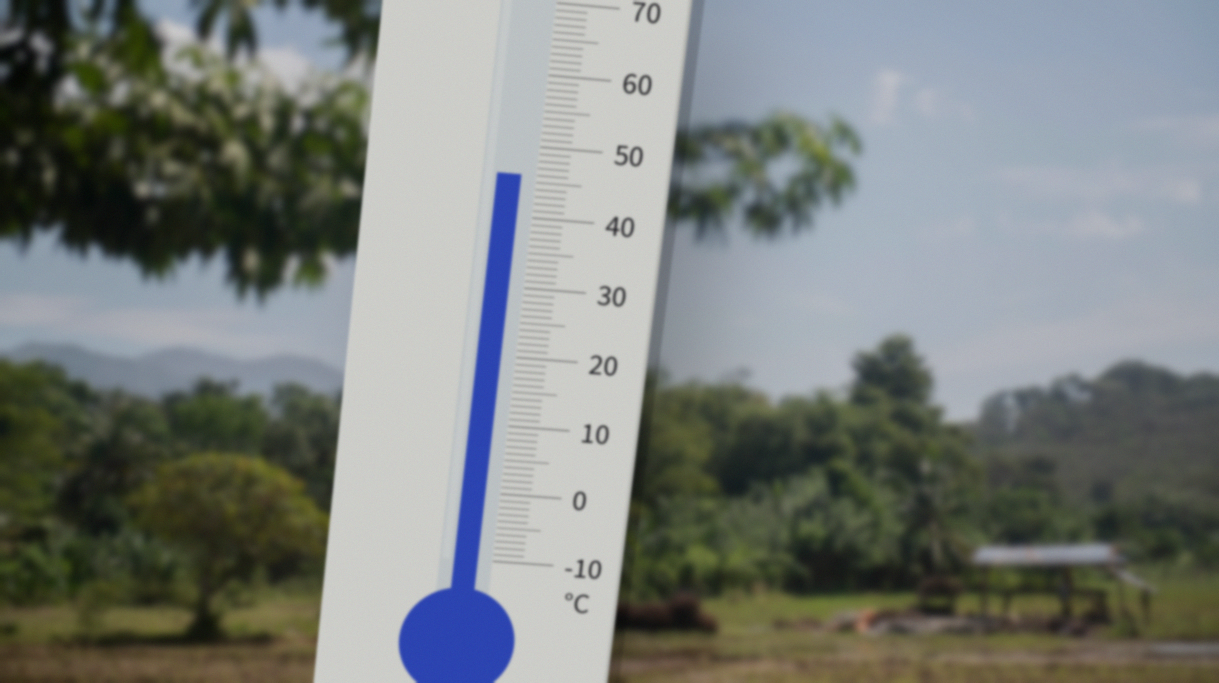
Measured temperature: 46 °C
